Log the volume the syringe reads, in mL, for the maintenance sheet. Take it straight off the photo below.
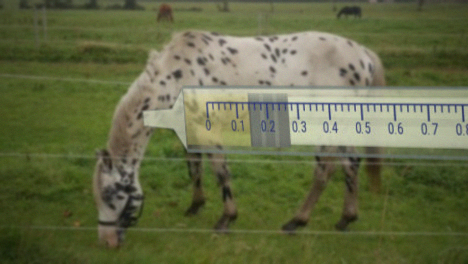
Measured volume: 0.14 mL
